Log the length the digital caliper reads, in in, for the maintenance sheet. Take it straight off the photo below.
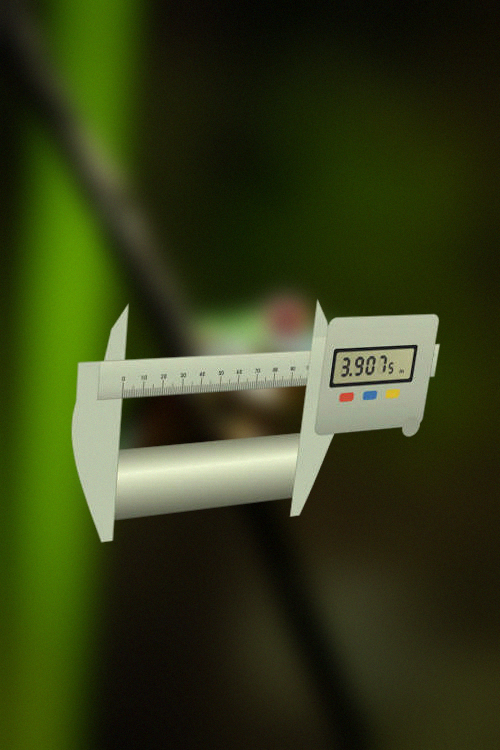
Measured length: 3.9075 in
